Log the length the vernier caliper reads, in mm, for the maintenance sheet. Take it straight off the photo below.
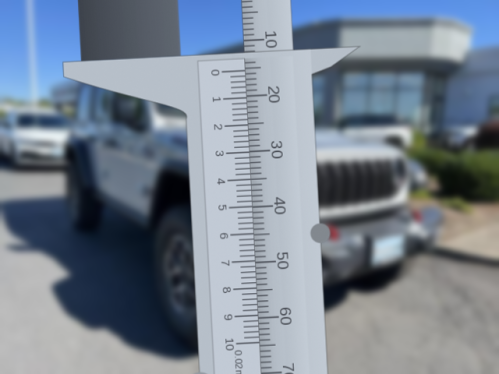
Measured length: 15.4 mm
